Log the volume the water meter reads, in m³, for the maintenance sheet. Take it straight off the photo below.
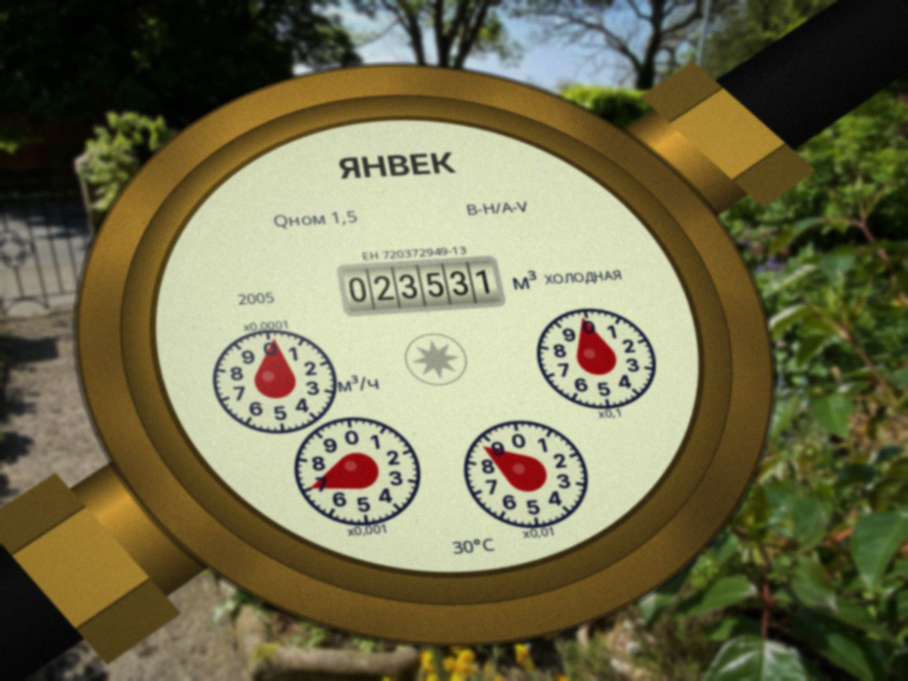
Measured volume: 23530.9870 m³
